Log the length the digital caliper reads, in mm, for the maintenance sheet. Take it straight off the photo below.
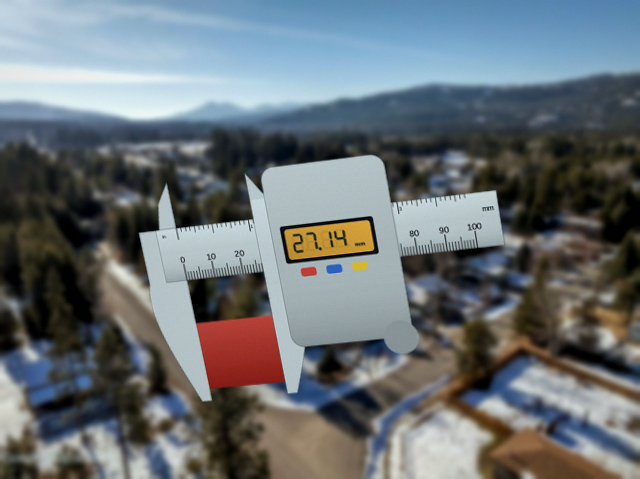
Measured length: 27.14 mm
